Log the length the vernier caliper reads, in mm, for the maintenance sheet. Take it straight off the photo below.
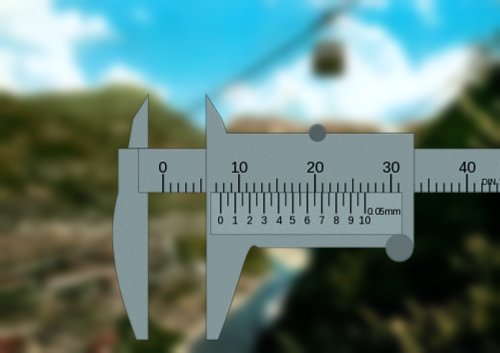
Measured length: 7.6 mm
